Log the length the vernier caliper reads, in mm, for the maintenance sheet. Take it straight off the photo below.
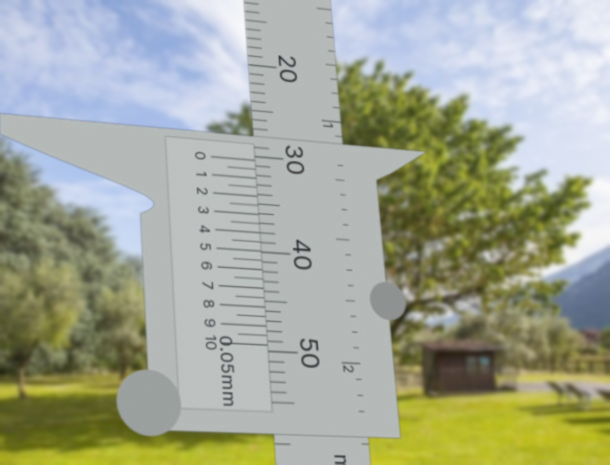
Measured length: 30.4 mm
